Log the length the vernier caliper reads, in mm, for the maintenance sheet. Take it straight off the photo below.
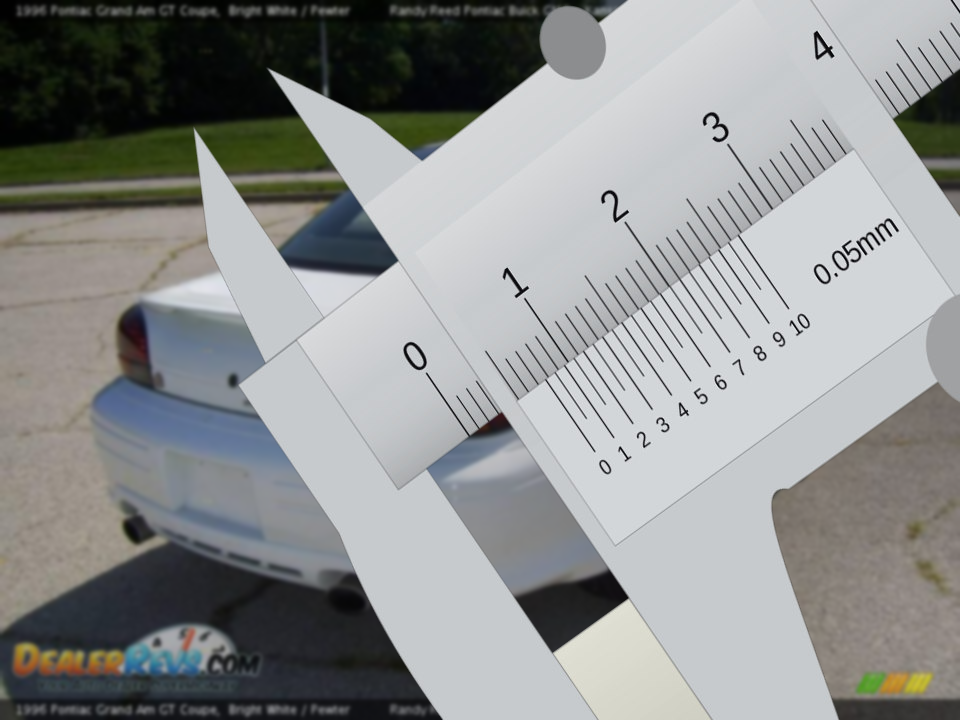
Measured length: 7.7 mm
